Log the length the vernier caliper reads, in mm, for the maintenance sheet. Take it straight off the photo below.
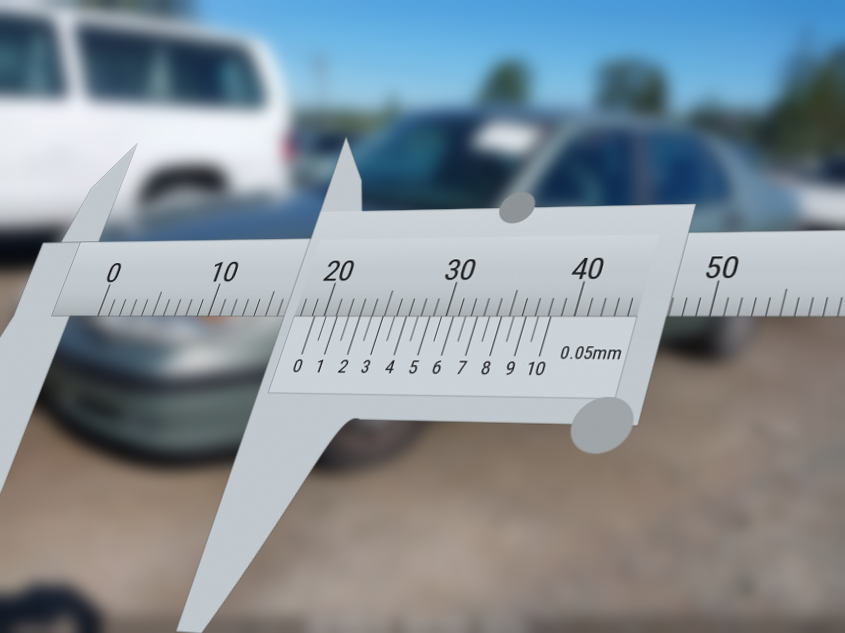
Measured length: 19.2 mm
